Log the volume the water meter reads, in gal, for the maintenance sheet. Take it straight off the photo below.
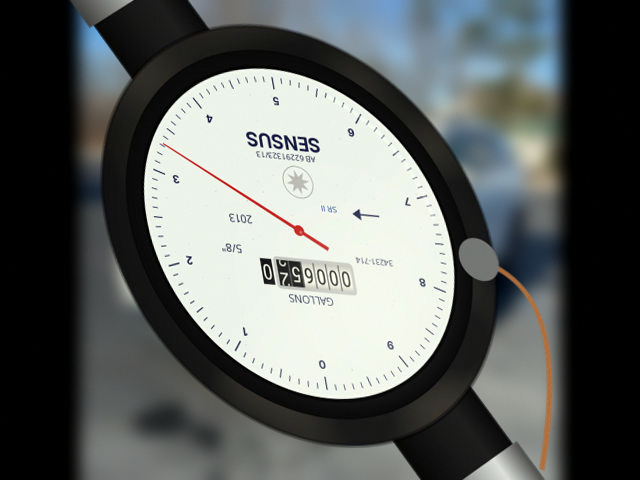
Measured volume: 6523.3 gal
